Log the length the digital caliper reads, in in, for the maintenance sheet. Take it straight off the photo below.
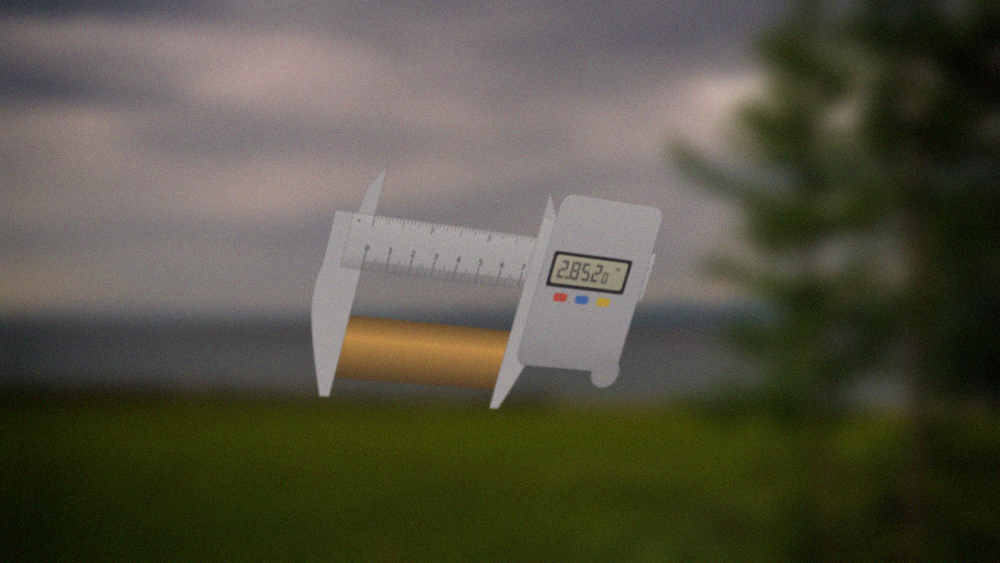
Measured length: 2.8520 in
